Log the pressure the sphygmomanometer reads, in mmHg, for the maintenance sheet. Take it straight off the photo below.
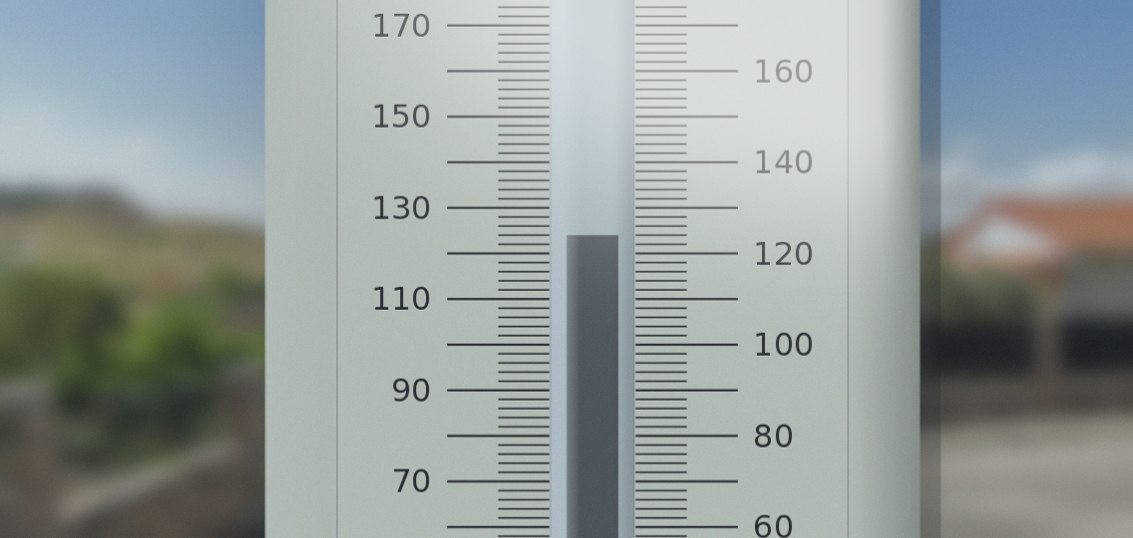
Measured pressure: 124 mmHg
